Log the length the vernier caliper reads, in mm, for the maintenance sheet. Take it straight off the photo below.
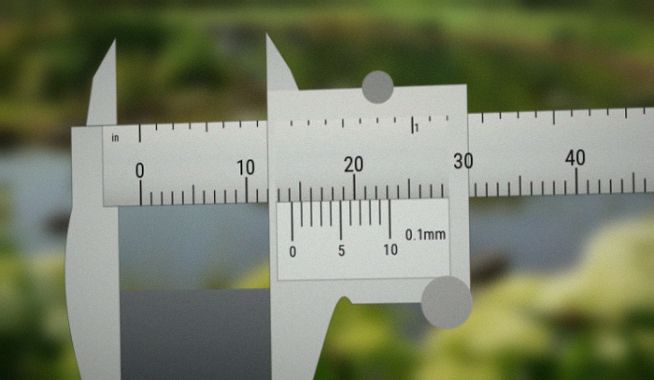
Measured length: 14.2 mm
